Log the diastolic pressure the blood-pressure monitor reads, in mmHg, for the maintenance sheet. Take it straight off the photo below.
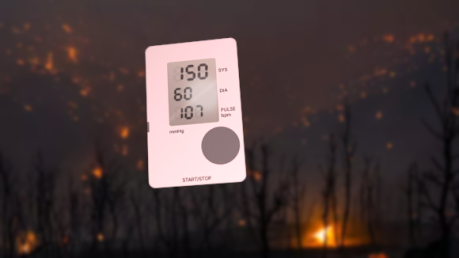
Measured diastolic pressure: 60 mmHg
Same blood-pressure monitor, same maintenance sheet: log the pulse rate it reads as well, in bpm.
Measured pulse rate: 107 bpm
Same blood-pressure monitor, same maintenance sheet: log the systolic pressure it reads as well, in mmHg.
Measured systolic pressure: 150 mmHg
